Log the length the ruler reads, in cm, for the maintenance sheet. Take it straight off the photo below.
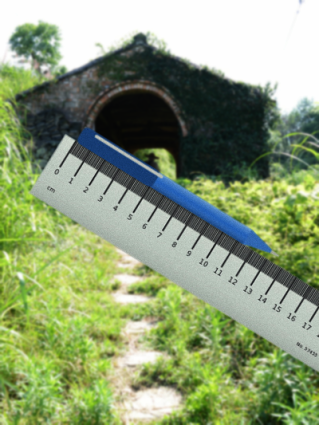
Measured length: 13.5 cm
